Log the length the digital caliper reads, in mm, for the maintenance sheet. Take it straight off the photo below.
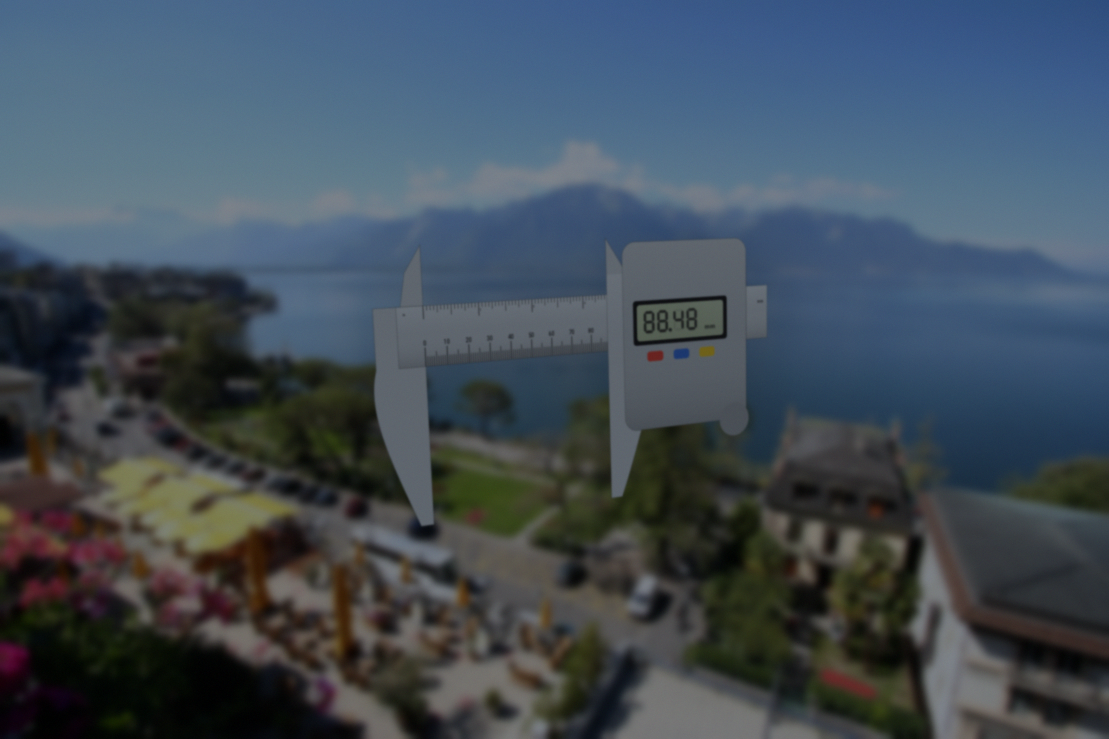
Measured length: 88.48 mm
